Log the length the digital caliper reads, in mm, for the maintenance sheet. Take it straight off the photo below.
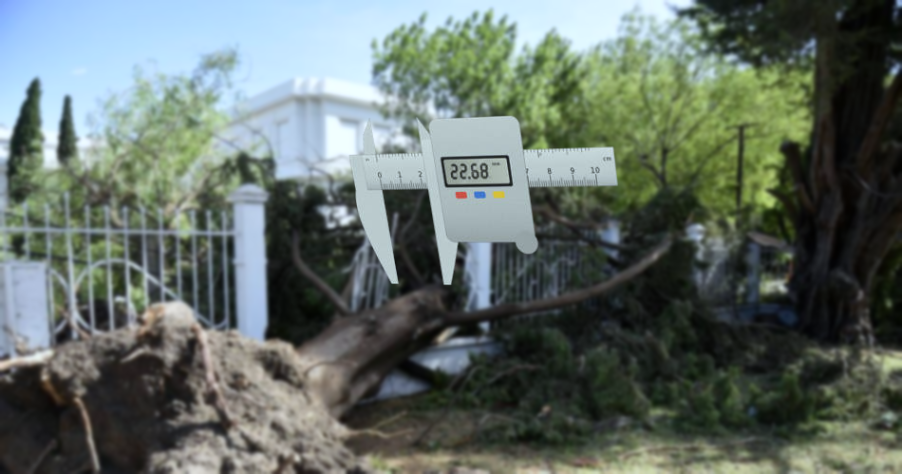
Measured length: 22.68 mm
